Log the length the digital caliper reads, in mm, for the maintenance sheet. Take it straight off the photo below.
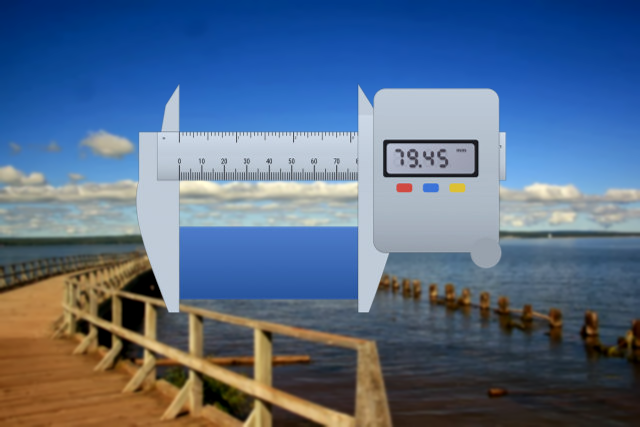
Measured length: 79.45 mm
